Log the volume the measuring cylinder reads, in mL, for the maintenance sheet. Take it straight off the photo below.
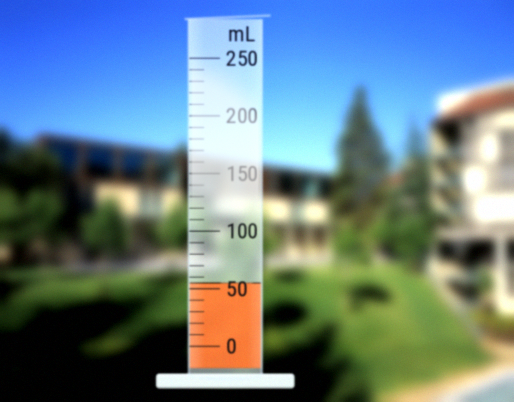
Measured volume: 55 mL
